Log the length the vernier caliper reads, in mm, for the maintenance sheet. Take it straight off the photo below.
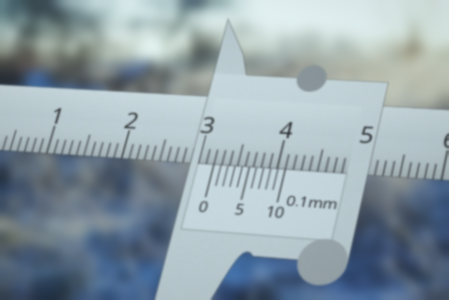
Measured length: 32.0 mm
